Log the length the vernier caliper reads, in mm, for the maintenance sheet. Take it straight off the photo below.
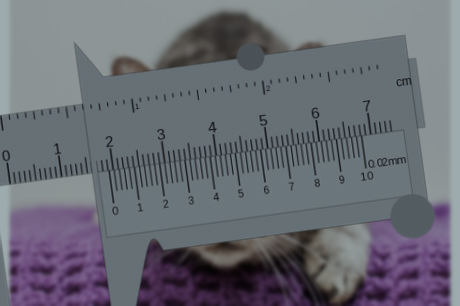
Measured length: 19.2 mm
